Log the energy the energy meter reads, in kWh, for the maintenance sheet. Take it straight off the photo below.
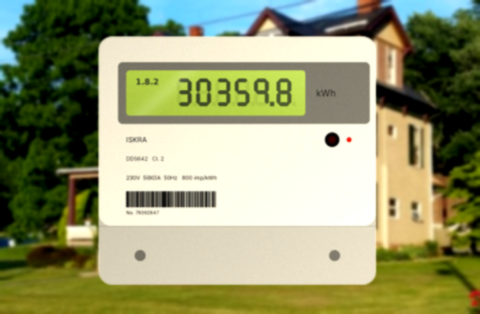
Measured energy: 30359.8 kWh
